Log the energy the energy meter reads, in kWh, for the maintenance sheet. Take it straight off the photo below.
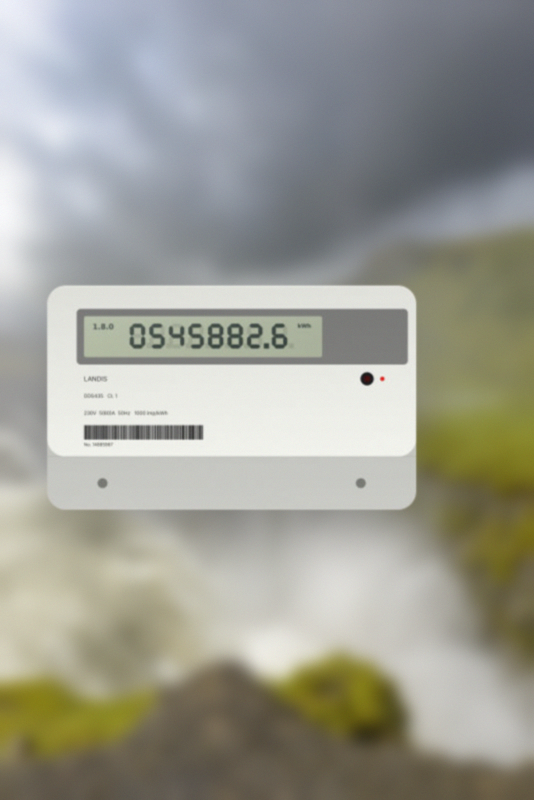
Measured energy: 545882.6 kWh
